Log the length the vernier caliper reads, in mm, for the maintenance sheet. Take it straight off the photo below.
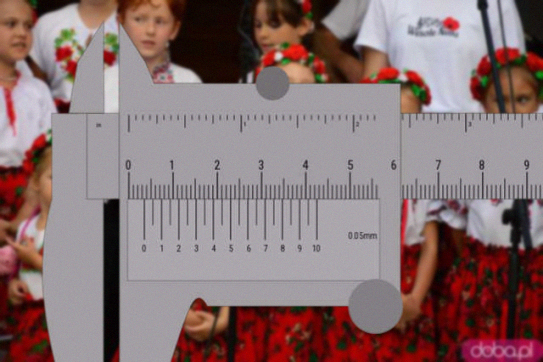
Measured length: 3.5 mm
